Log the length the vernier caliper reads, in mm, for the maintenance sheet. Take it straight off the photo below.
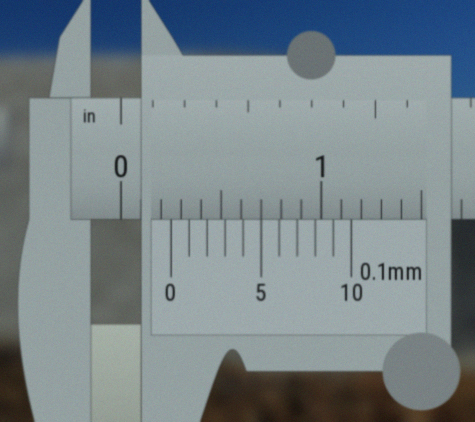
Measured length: 2.5 mm
